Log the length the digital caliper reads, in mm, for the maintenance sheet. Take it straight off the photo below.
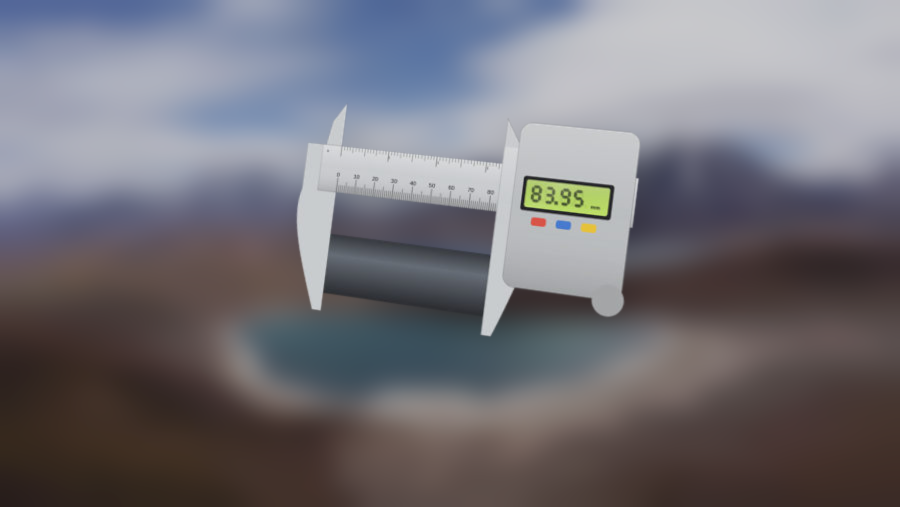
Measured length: 83.95 mm
